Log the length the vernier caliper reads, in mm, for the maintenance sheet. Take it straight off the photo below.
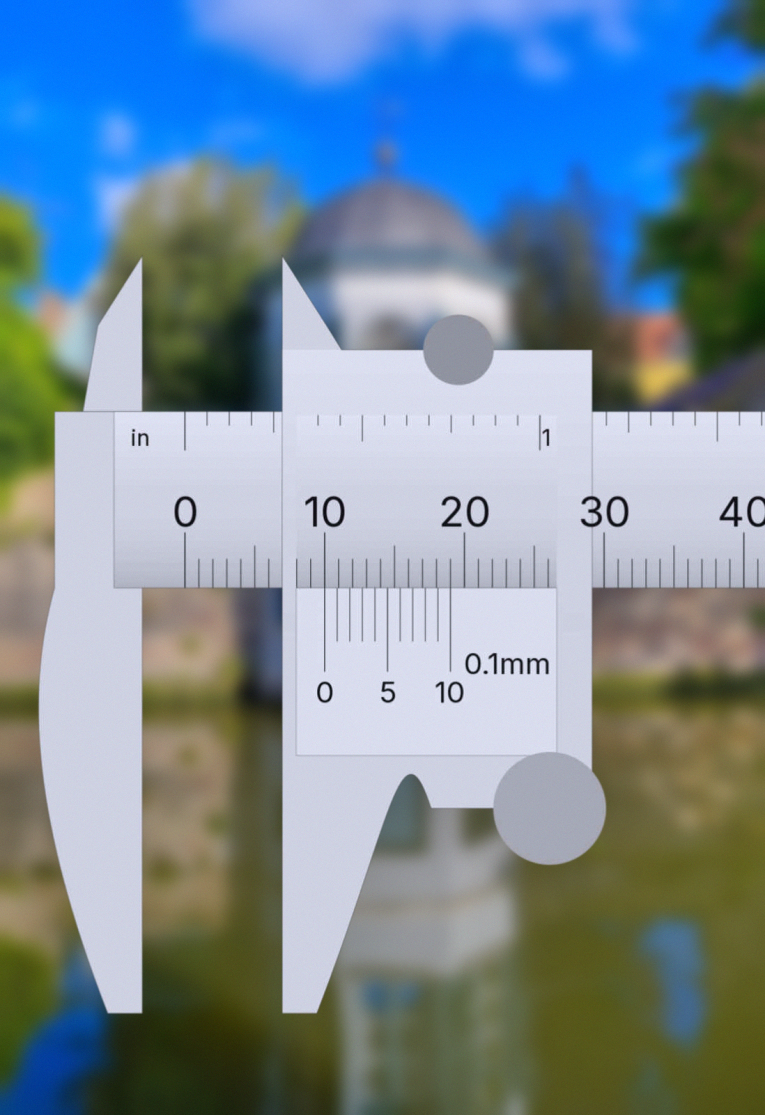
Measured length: 10.0 mm
